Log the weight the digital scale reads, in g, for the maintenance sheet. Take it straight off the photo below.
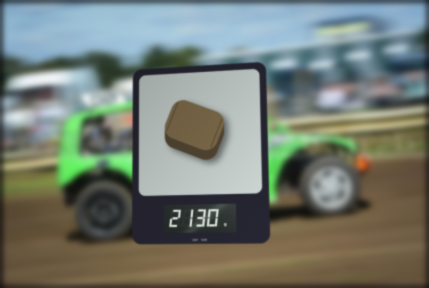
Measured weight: 2130 g
